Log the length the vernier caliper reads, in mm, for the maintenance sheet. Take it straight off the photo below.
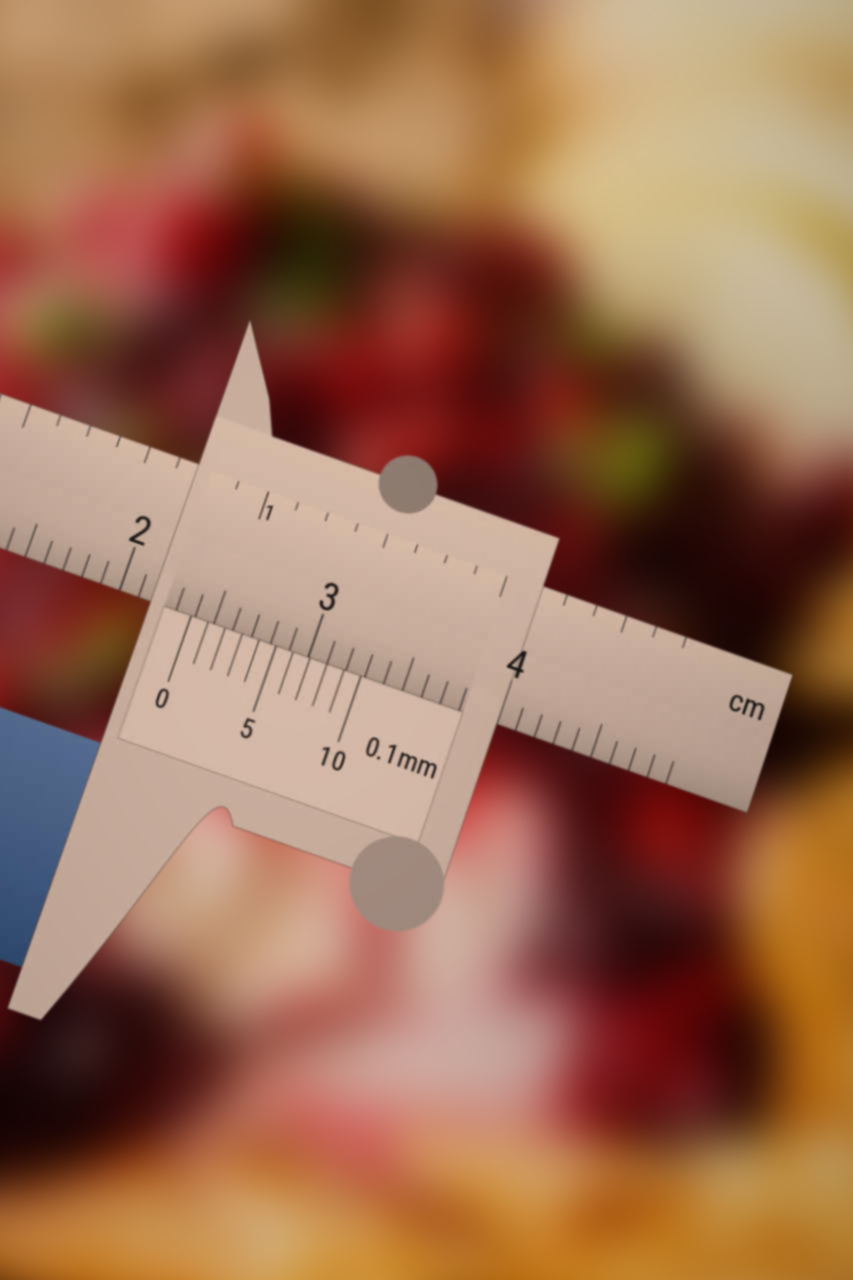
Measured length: 23.8 mm
